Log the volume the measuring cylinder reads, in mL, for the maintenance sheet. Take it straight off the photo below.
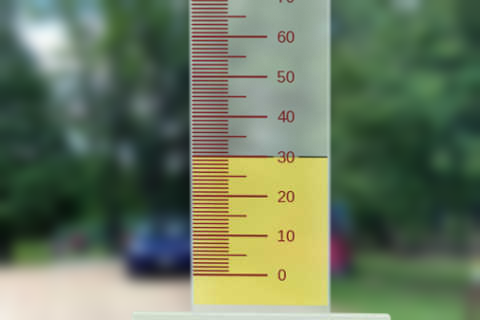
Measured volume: 30 mL
